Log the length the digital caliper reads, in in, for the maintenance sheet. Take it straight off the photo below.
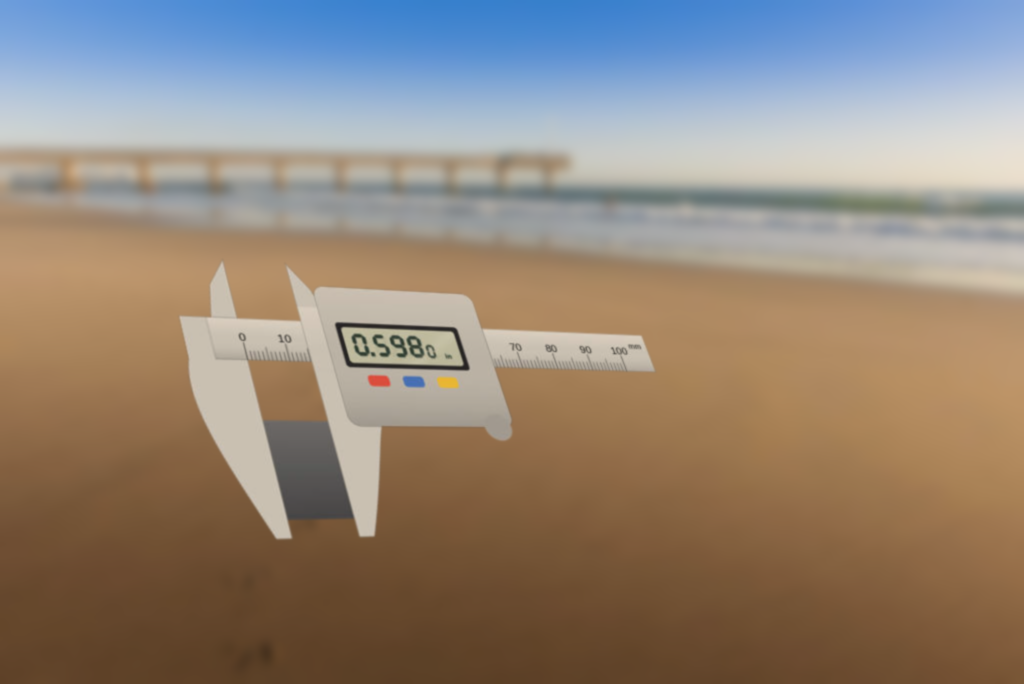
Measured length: 0.5980 in
